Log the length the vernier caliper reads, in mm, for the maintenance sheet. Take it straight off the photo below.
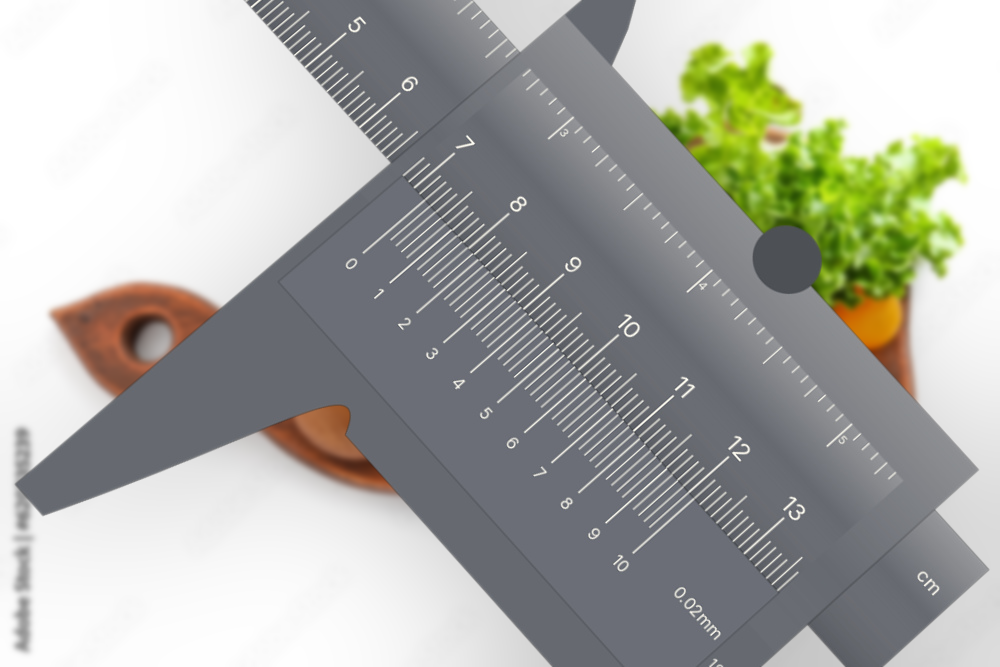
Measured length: 72.0 mm
